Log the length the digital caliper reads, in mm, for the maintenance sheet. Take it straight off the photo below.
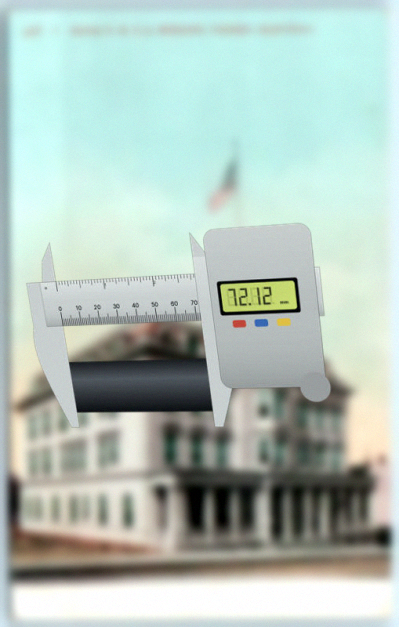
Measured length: 72.12 mm
